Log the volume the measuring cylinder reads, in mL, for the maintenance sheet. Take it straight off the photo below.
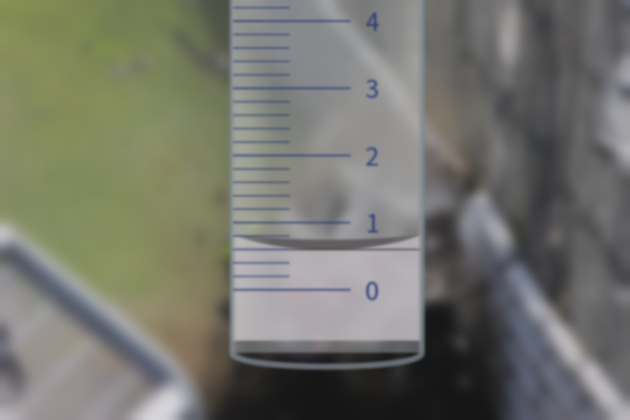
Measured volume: 0.6 mL
